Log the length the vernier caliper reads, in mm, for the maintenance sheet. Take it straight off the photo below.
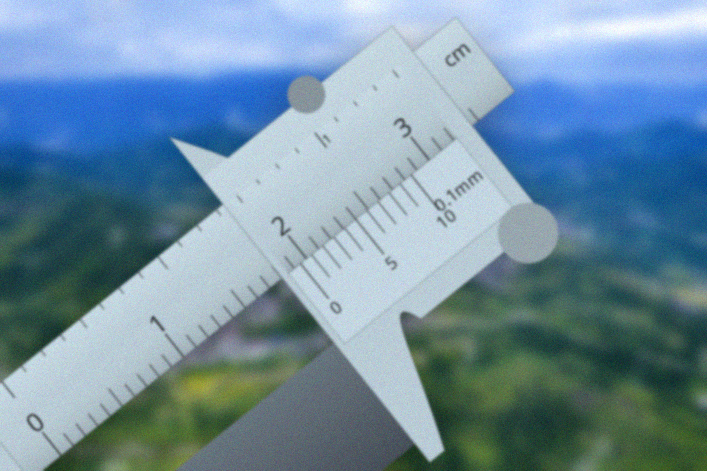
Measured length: 19.5 mm
